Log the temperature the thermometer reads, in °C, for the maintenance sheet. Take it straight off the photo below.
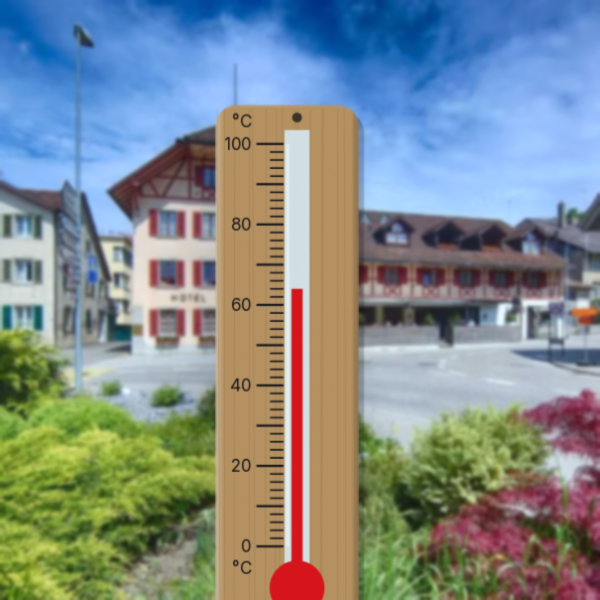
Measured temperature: 64 °C
